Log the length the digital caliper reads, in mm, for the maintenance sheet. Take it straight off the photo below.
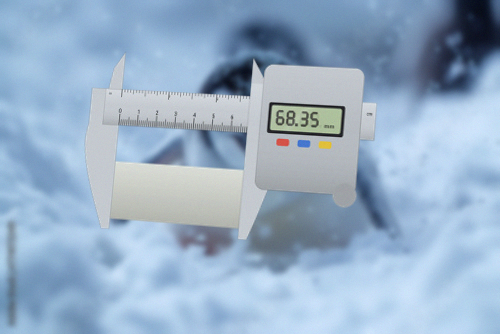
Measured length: 68.35 mm
